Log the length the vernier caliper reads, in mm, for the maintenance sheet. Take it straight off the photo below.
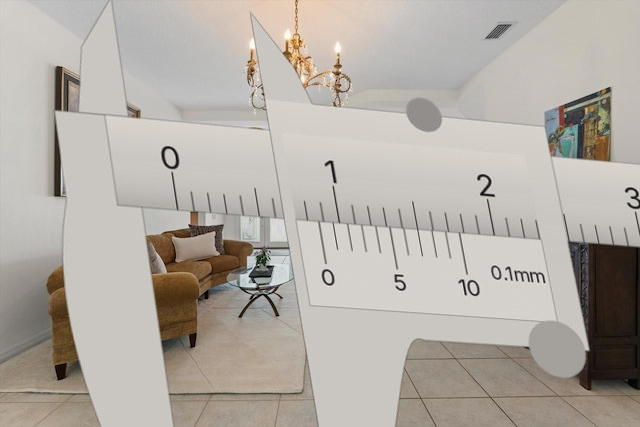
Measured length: 8.7 mm
